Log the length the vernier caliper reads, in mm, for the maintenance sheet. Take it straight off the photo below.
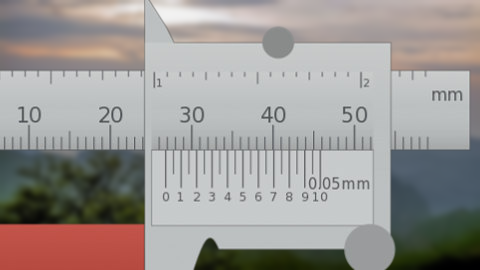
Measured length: 26.8 mm
